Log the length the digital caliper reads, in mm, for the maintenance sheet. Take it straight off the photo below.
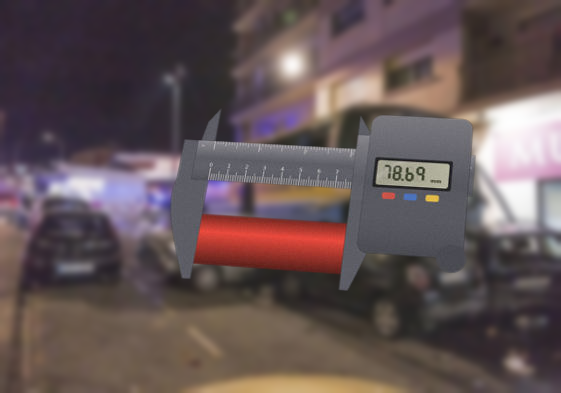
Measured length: 78.69 mm
